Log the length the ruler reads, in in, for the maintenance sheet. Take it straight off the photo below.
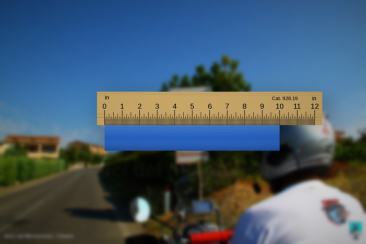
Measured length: 10 in
